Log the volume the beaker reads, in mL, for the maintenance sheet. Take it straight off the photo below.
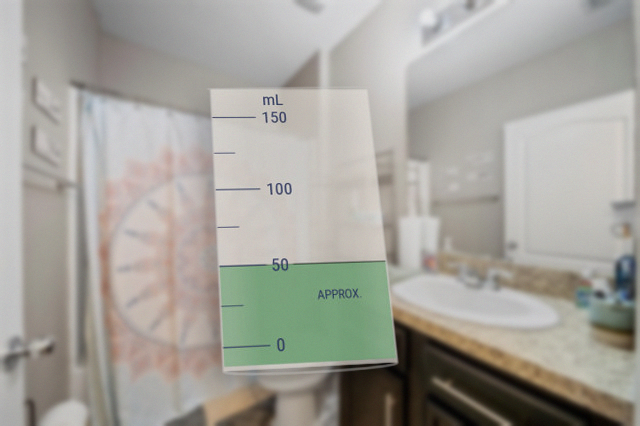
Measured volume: 50 mL
